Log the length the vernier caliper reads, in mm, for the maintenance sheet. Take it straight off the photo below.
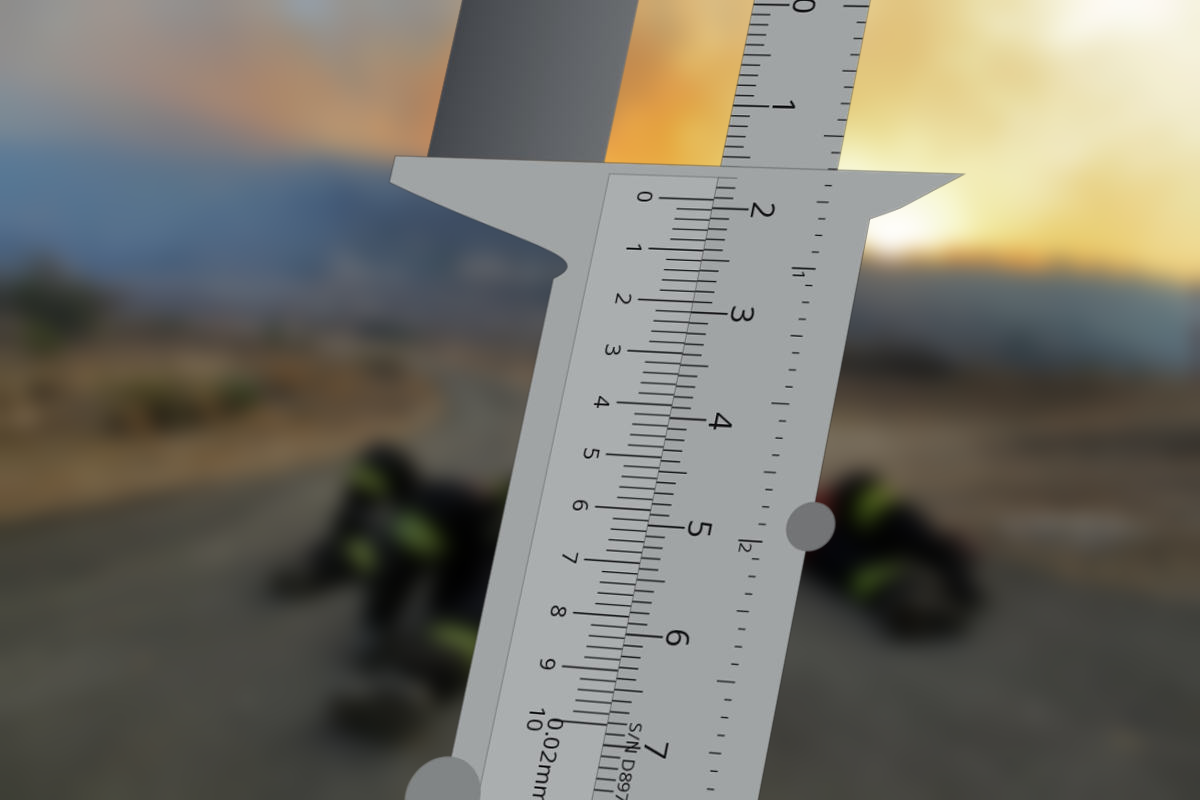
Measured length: 19.2 mm
